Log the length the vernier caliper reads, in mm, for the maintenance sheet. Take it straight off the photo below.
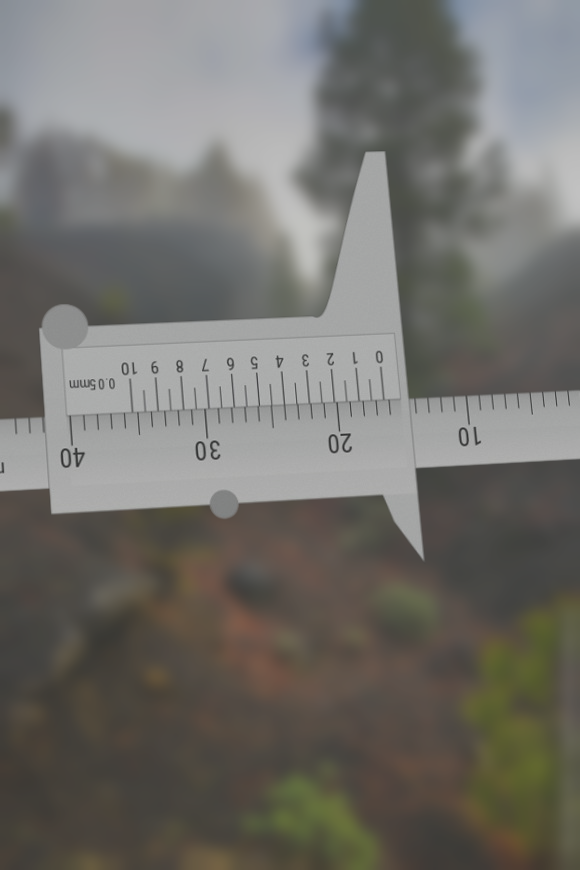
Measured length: 16.4 mm
